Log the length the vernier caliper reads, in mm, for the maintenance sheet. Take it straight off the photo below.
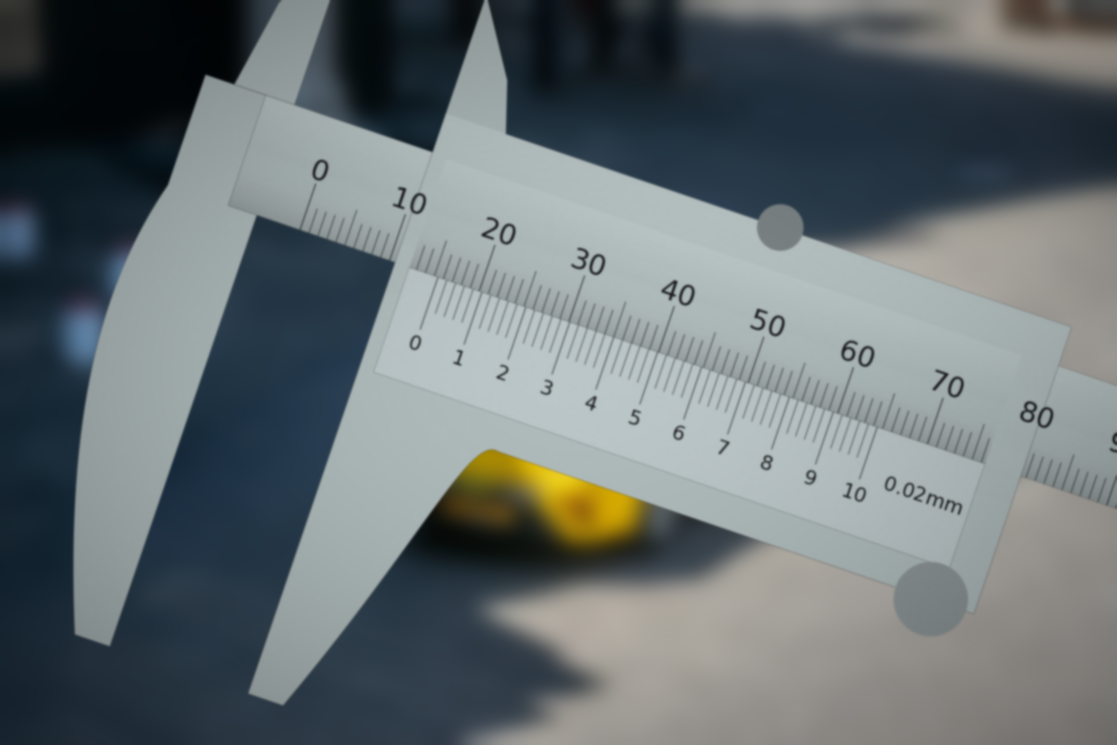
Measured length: 15.4 mm
